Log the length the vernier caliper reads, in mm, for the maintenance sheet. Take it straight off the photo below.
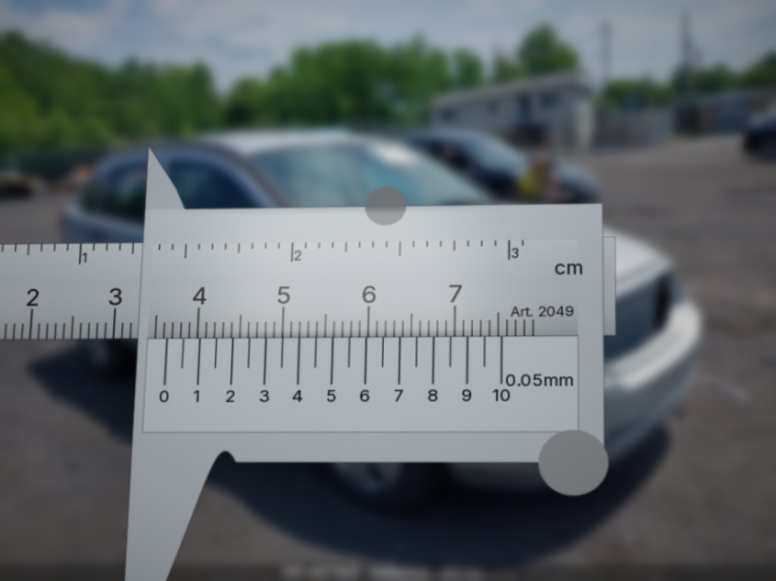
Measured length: 36.4 mm
